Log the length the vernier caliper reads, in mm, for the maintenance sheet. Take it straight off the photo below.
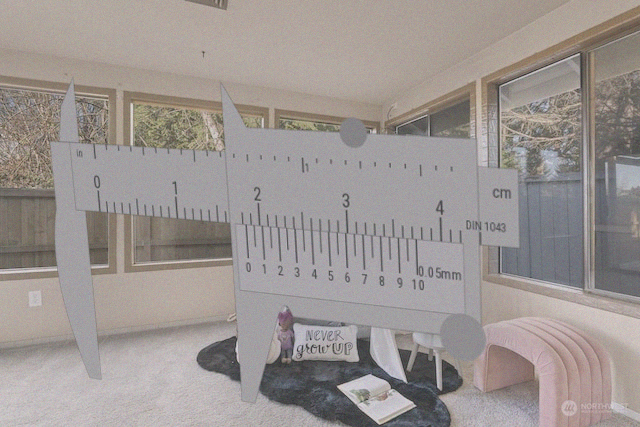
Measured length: 18.4 mm
